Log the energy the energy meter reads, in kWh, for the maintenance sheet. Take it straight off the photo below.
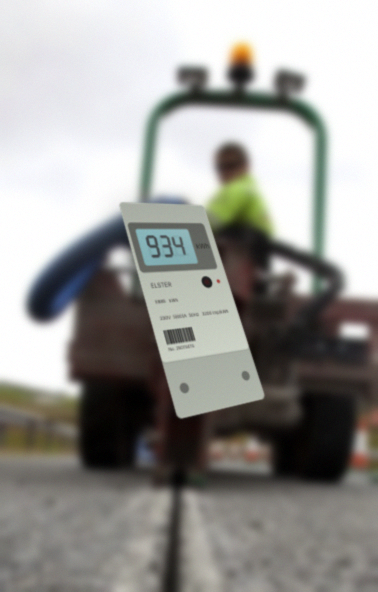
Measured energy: 934 kWh
